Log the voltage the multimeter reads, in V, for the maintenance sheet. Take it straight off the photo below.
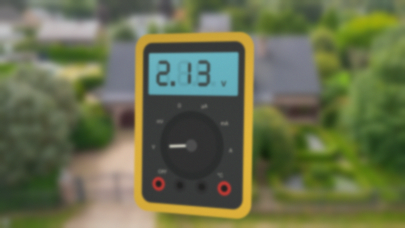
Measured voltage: 2.13 V
